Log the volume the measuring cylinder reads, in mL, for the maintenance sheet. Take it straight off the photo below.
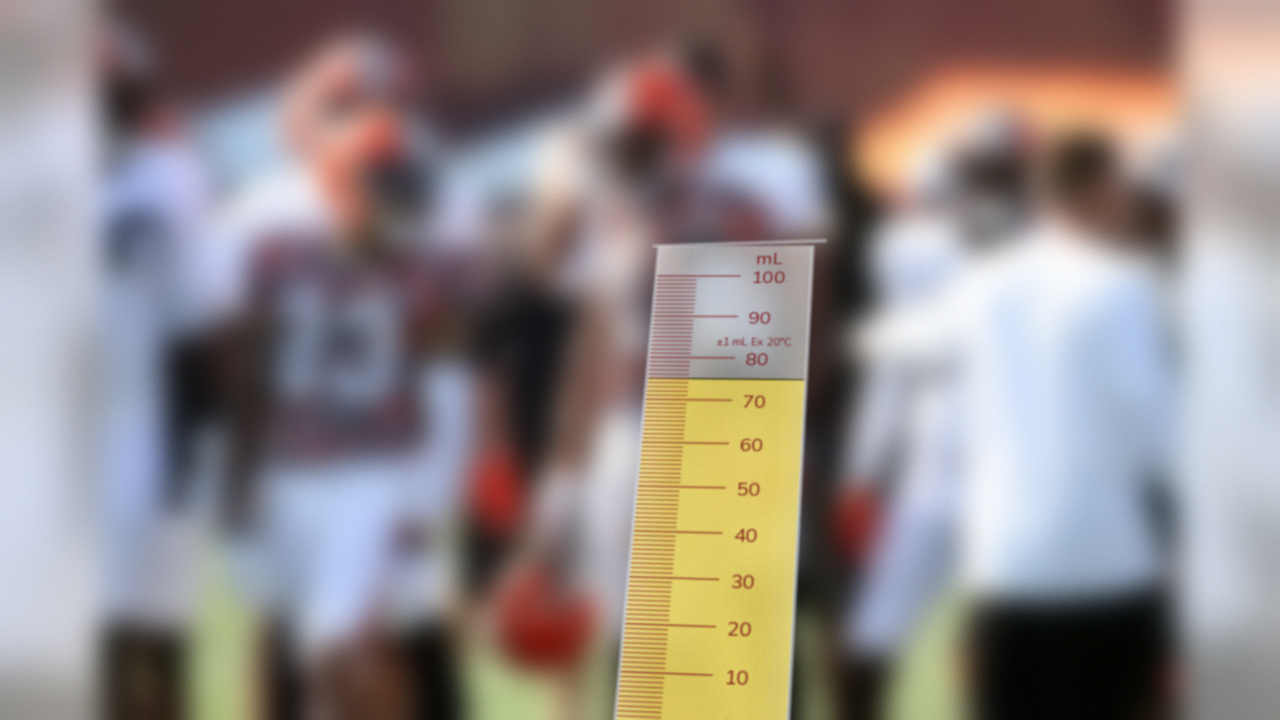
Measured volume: 75 mL
